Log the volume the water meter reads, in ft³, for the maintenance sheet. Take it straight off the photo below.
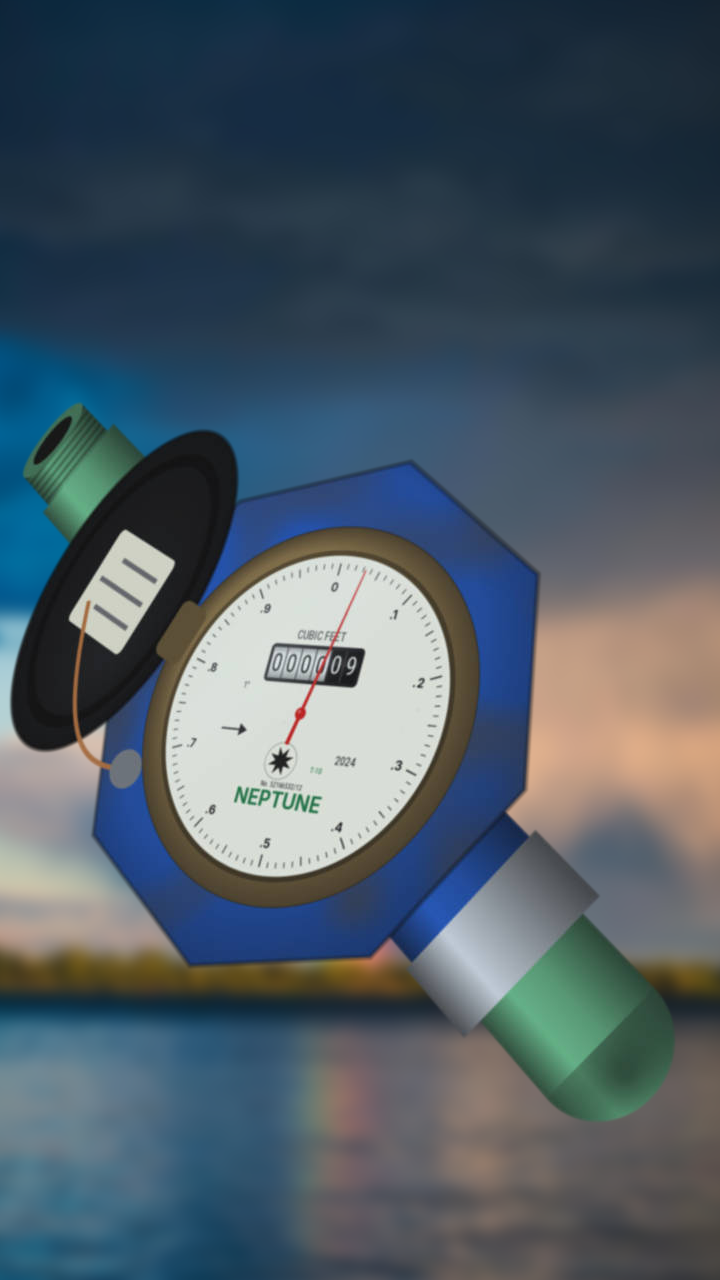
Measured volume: 9.03 ft³
